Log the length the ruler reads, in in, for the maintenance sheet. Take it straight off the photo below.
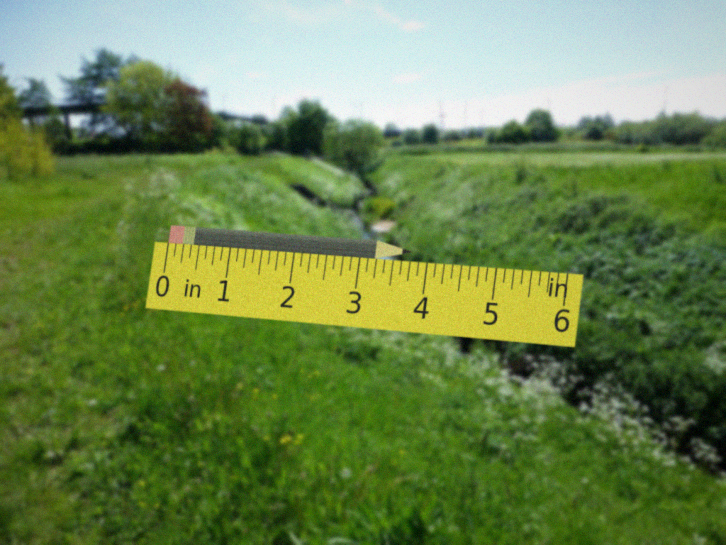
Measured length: 3.75 in
